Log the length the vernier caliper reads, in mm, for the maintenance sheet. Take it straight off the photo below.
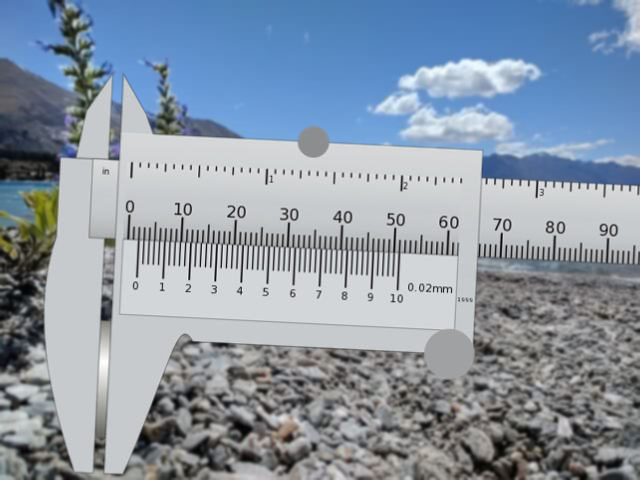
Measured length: 2.0 mm
